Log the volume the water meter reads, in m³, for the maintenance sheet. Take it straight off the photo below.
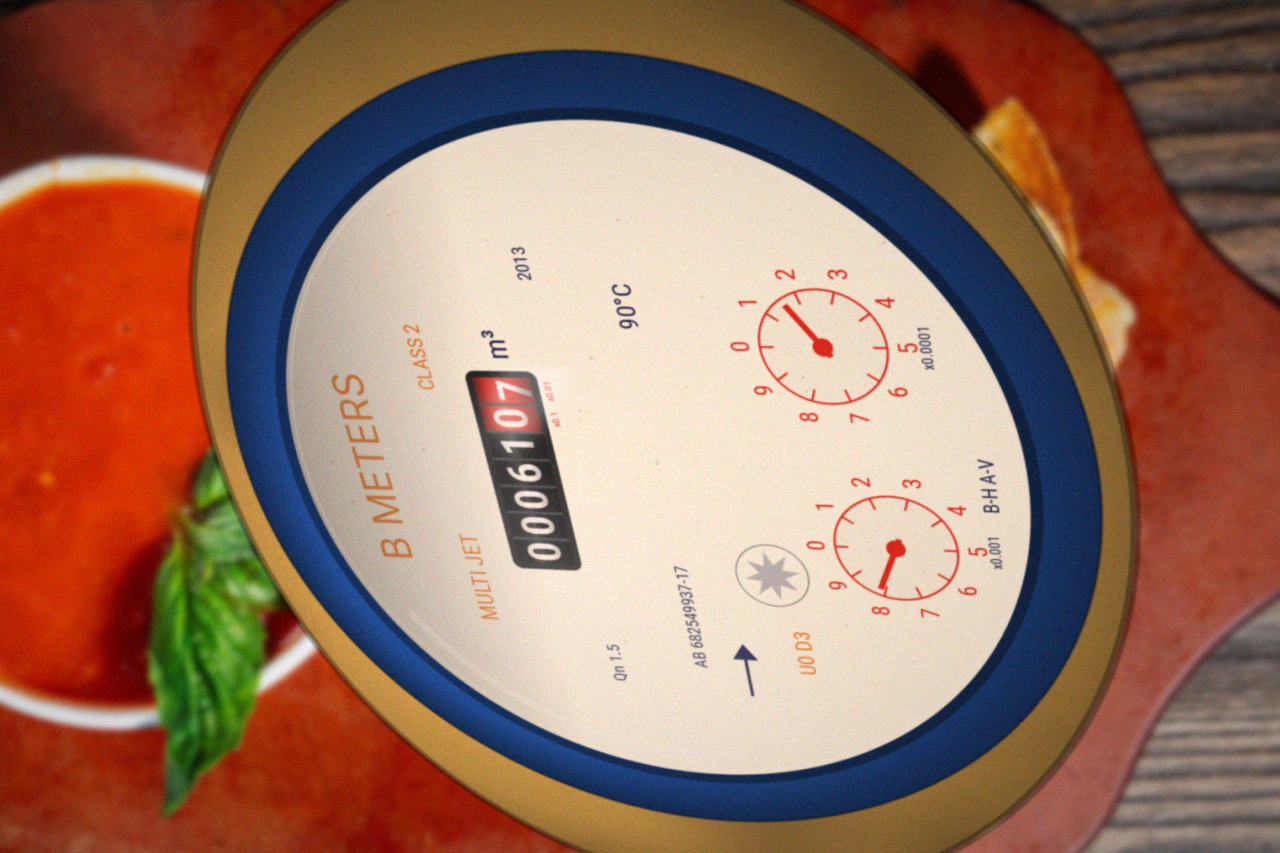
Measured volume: 61.0681 m³
